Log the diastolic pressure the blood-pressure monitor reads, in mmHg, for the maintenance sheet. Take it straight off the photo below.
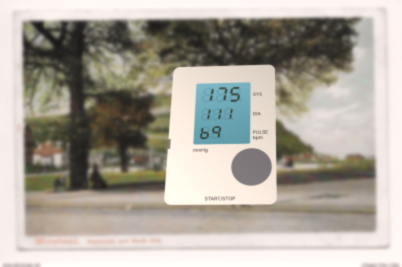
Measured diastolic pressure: 111 mmHg
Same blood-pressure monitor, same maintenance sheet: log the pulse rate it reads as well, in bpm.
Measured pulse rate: 69 bpm
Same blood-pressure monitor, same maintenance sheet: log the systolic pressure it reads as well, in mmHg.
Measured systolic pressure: 175 mmHg
